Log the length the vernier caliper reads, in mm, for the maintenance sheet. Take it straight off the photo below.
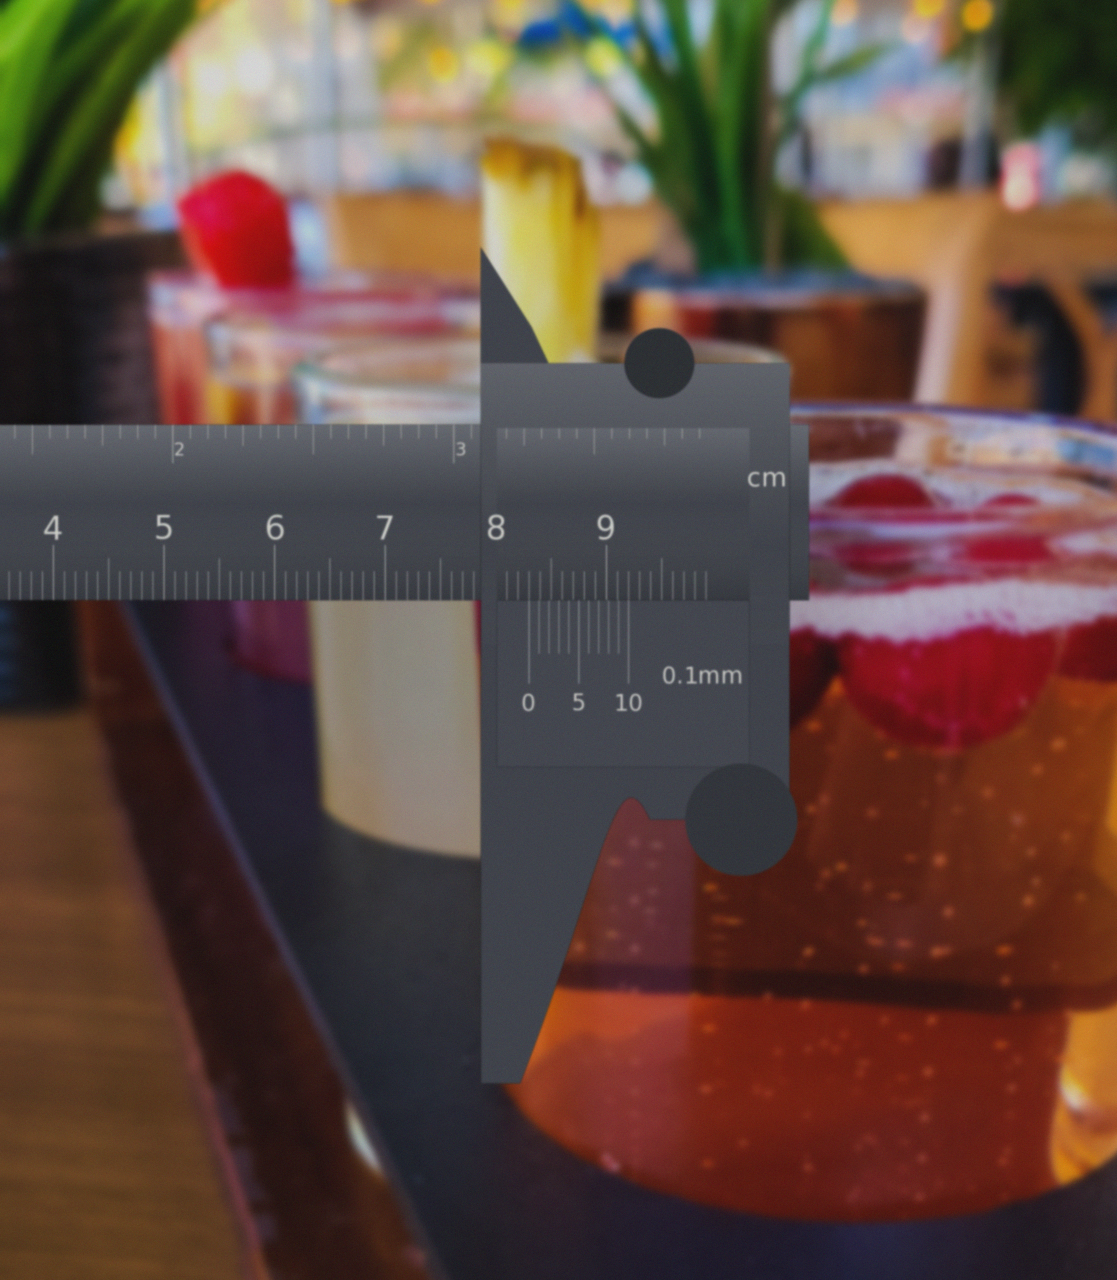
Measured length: 83.0 mm
